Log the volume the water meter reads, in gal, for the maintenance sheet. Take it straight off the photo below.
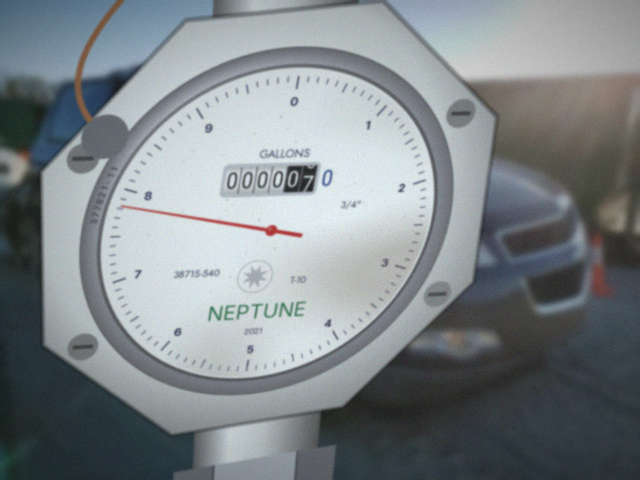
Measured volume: 67.8 gal
